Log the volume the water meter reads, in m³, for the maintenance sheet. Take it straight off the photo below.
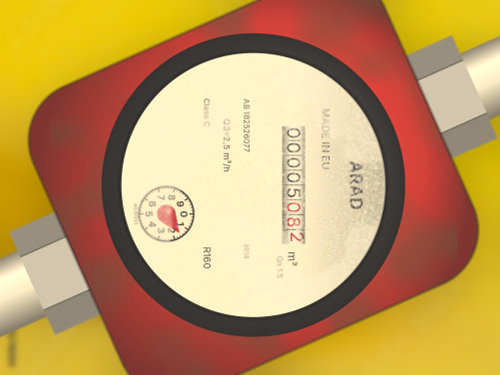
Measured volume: 5.0821 m³
